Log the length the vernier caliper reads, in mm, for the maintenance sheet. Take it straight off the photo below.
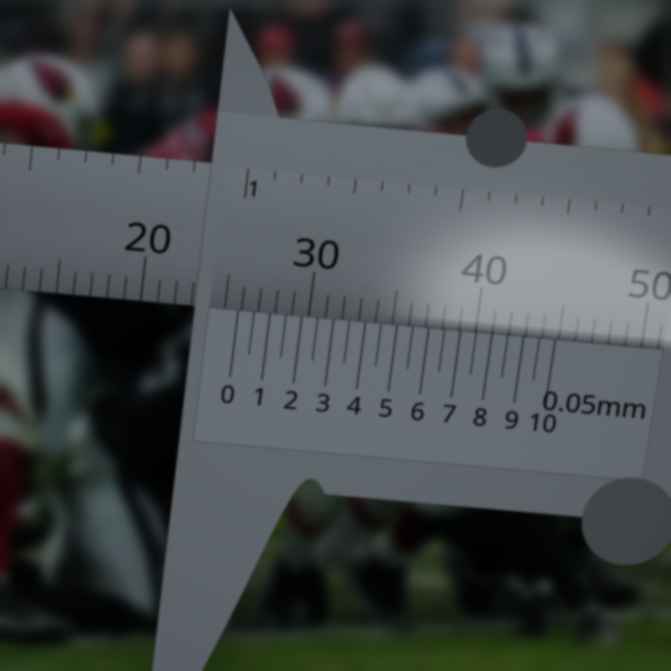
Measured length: 25.8 mm
